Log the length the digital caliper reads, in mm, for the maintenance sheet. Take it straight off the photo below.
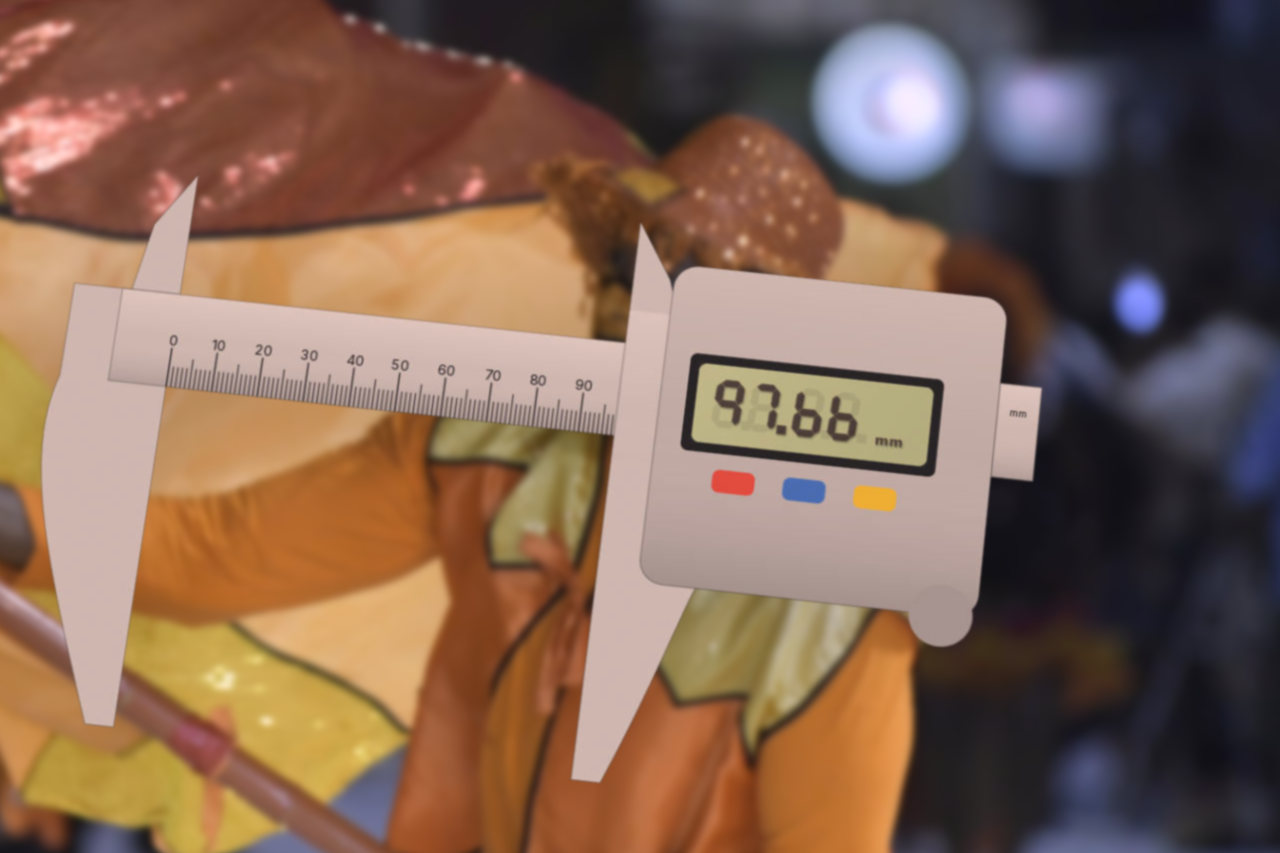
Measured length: 97.66 mm
